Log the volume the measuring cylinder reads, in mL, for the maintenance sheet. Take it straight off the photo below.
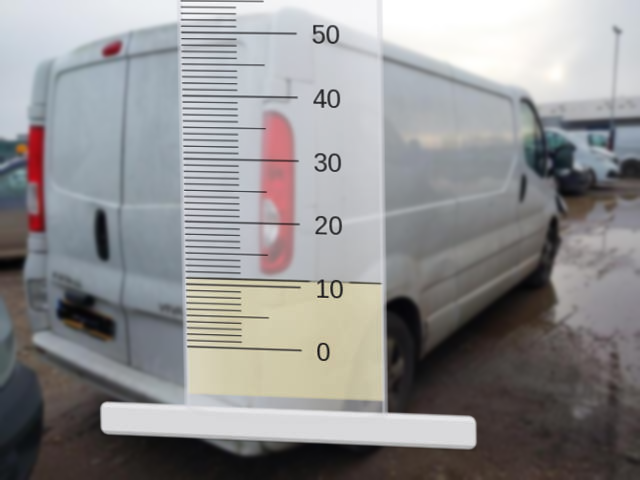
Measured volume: 11 mL
